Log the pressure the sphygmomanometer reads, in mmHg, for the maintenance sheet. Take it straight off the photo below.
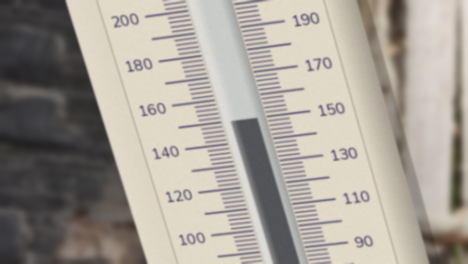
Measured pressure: 150 mmHg
